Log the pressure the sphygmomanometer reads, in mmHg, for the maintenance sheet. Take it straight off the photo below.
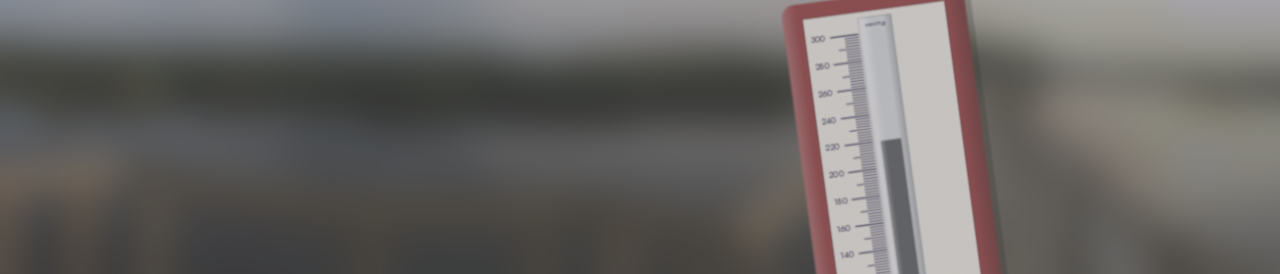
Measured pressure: 220 mmHg
